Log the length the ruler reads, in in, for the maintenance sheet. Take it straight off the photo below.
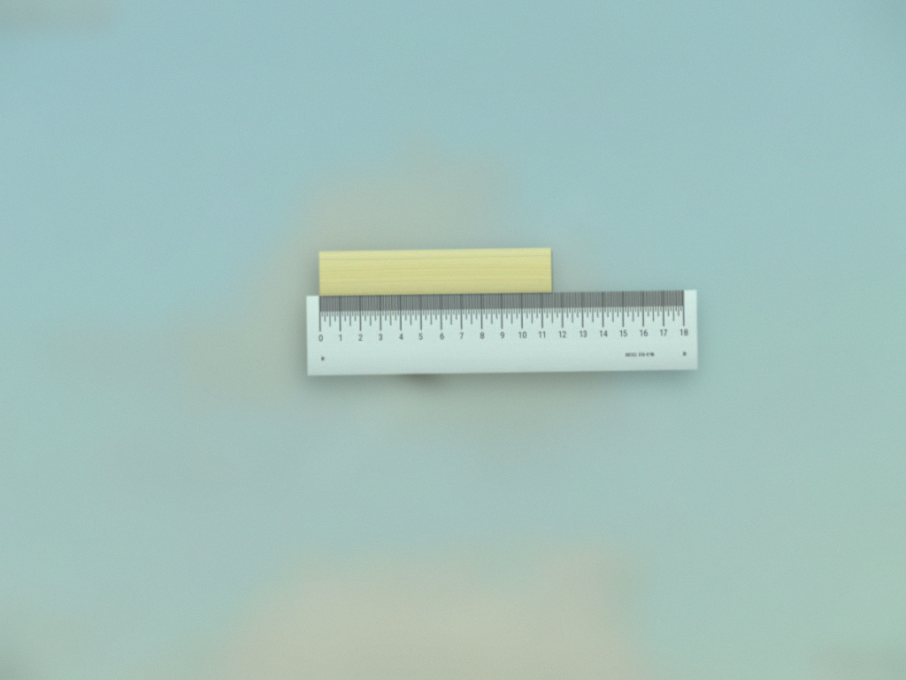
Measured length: 11.5 in
